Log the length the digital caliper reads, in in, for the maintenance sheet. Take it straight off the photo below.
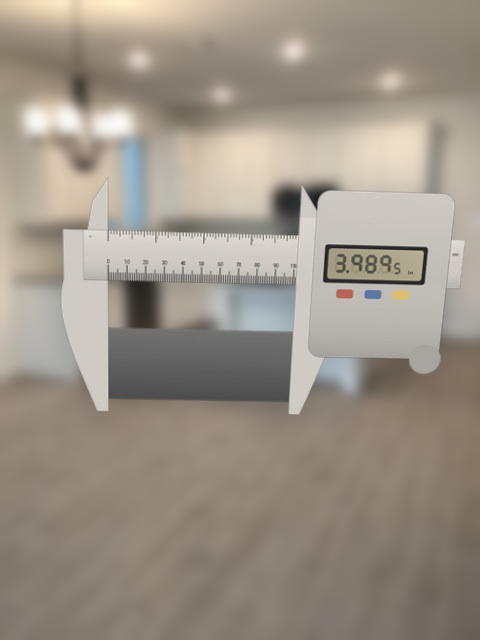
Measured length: 3.9895 in
